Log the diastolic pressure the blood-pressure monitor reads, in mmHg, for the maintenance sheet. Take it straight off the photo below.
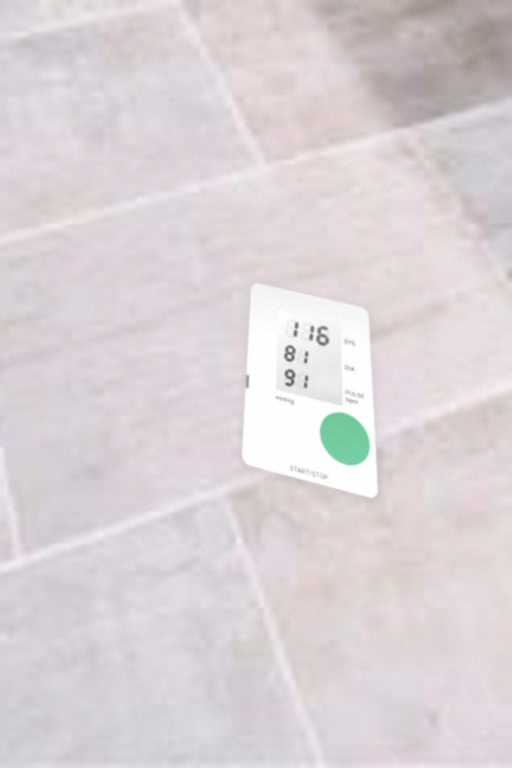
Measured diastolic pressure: 81 mmHg
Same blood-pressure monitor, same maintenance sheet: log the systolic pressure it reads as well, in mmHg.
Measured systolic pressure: 116 mmHg
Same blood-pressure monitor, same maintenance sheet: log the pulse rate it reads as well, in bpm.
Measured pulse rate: 91 bpm
